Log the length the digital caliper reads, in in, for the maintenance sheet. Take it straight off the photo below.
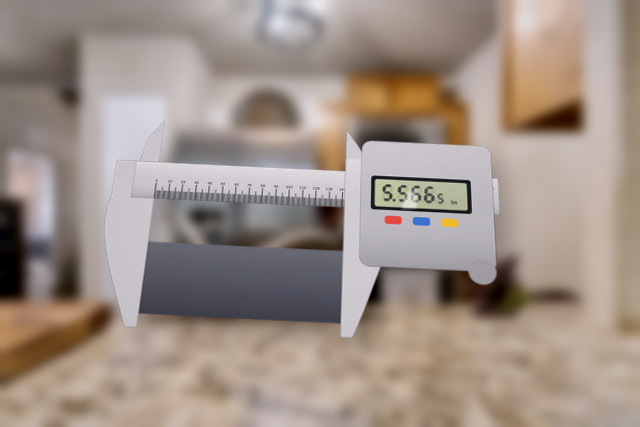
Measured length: 5.5665 in
